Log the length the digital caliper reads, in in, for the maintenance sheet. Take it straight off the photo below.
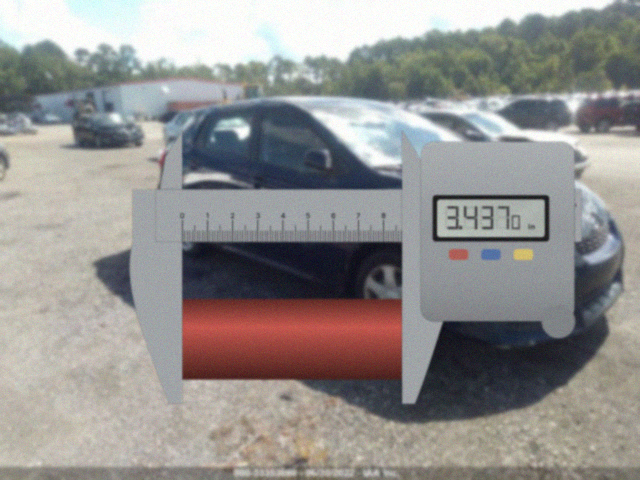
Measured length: 3.4370 in
